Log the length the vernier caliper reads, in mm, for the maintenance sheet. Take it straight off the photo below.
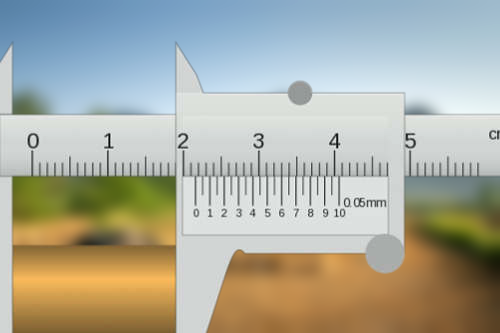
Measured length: 21.6 mm
